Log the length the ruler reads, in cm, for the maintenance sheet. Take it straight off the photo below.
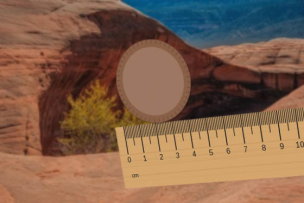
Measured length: 4.5 cm
